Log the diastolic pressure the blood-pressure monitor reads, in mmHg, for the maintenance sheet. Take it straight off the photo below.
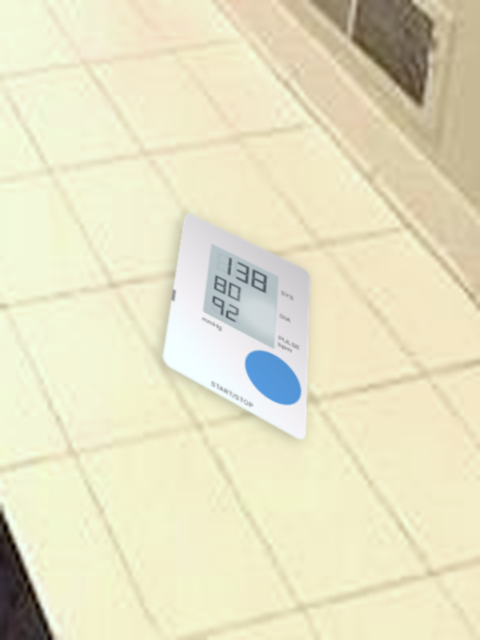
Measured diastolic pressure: 80 mmHg
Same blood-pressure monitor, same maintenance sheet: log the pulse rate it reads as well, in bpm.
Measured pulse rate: 92 bpm
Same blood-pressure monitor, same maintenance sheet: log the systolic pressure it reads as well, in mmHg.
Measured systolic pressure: 138 mmHg
